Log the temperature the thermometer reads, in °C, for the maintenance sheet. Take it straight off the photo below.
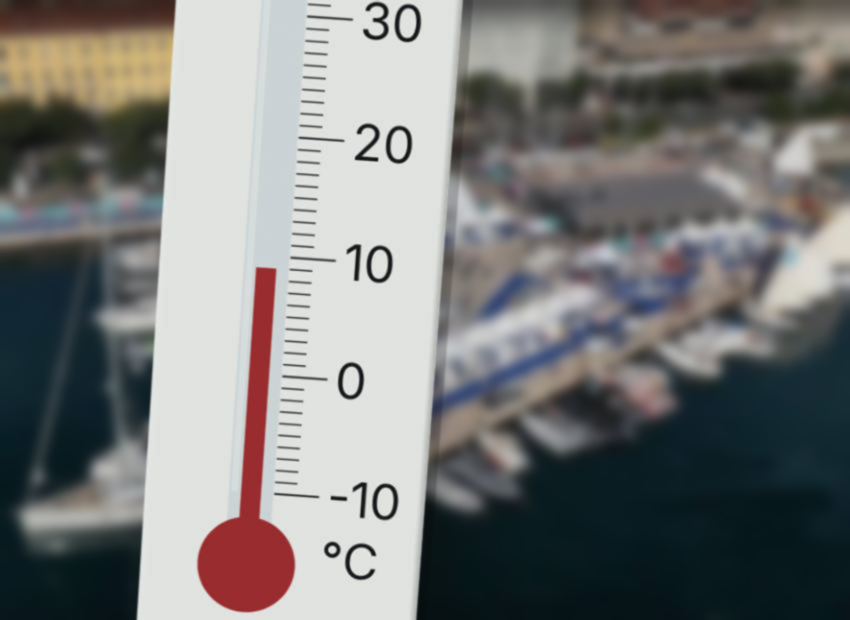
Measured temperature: 9 °C
